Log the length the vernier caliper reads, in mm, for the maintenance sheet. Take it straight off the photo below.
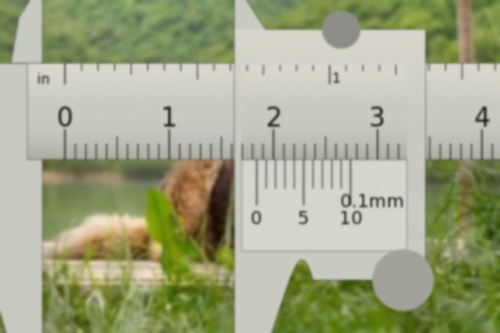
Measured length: 18.4 mm
